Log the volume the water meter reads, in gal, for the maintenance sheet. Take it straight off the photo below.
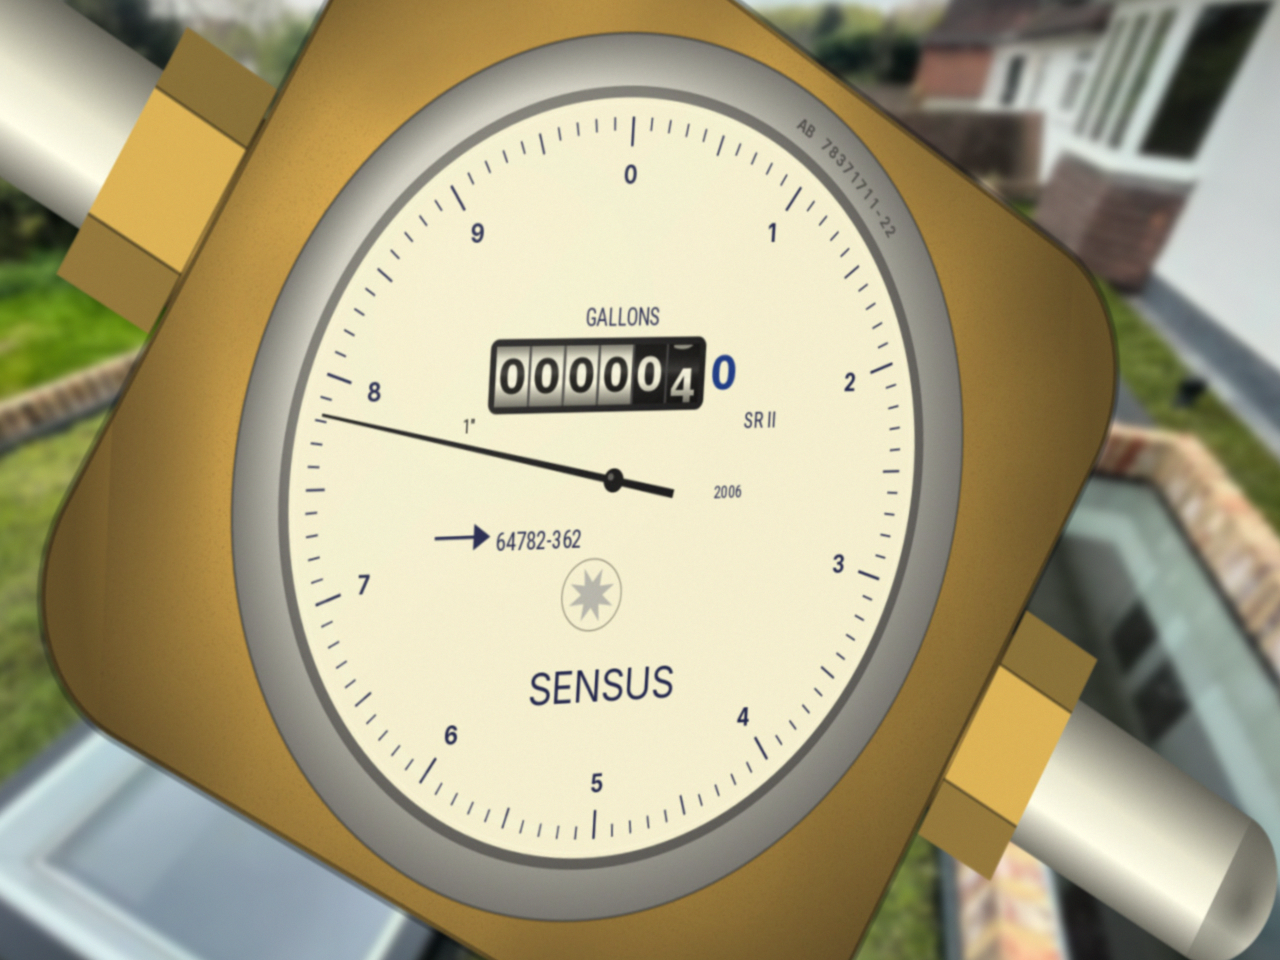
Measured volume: 37.8 gal
